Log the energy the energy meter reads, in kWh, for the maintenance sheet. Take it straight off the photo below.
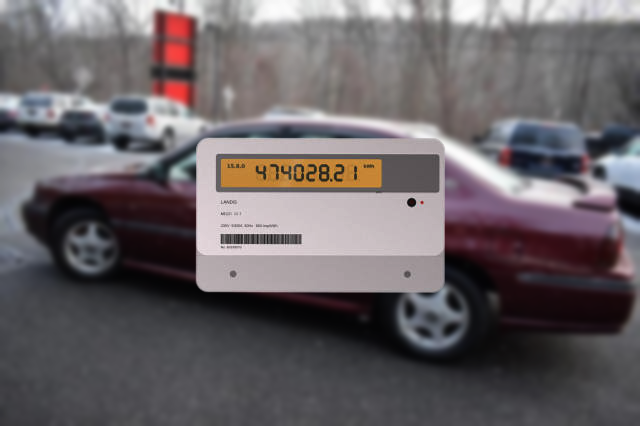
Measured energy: 474028.21 kWh
